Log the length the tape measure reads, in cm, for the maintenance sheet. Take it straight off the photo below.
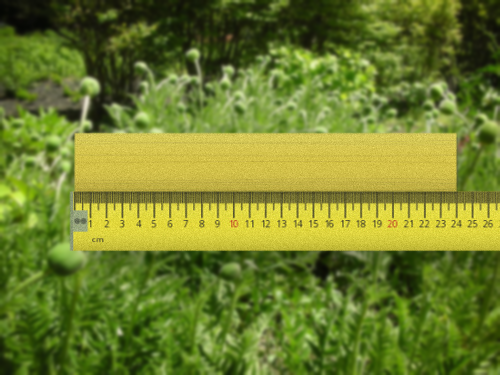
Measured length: 24 cm
